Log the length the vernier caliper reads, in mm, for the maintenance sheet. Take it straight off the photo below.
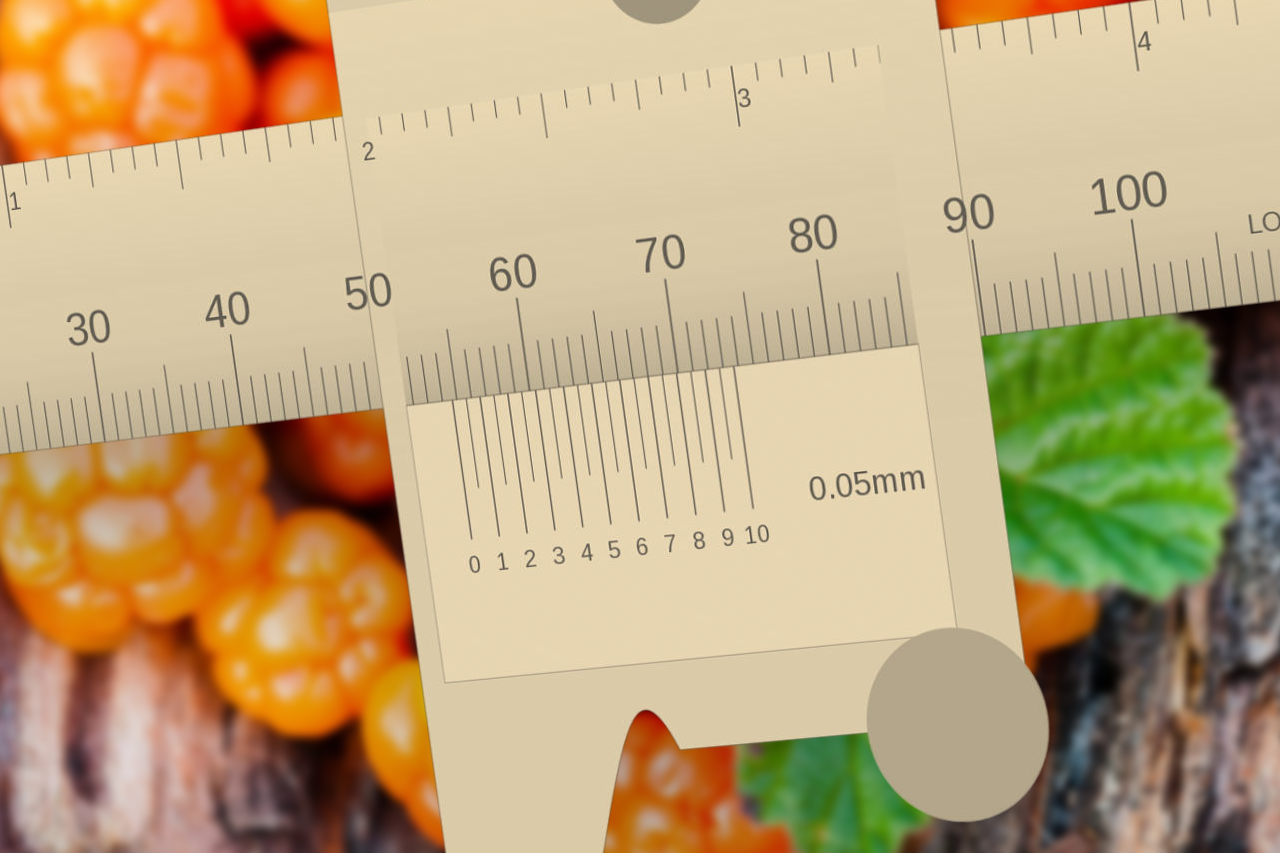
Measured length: 54.7 mm
